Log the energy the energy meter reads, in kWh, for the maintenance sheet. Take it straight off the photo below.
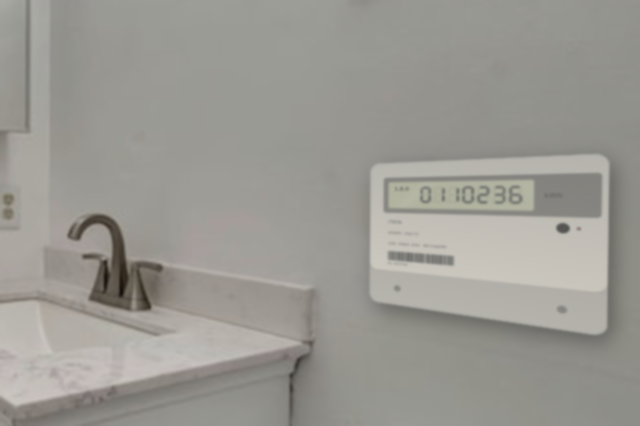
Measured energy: 110236 kWh
